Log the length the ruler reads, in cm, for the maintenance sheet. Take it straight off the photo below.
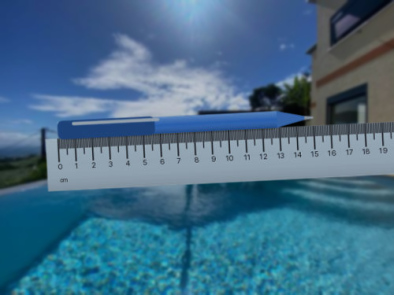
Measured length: 15 cm
